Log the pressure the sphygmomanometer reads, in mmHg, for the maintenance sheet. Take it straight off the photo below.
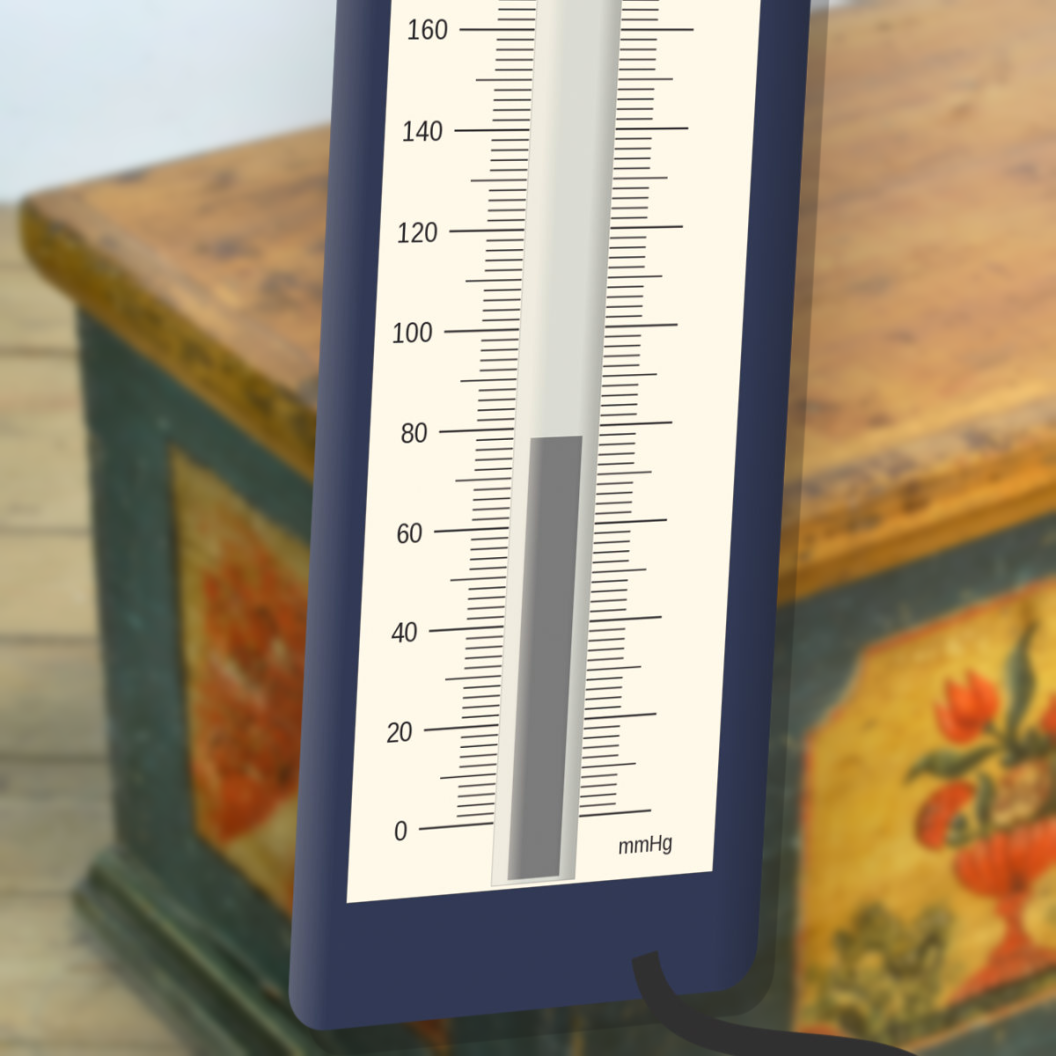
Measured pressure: 78 mmHg
